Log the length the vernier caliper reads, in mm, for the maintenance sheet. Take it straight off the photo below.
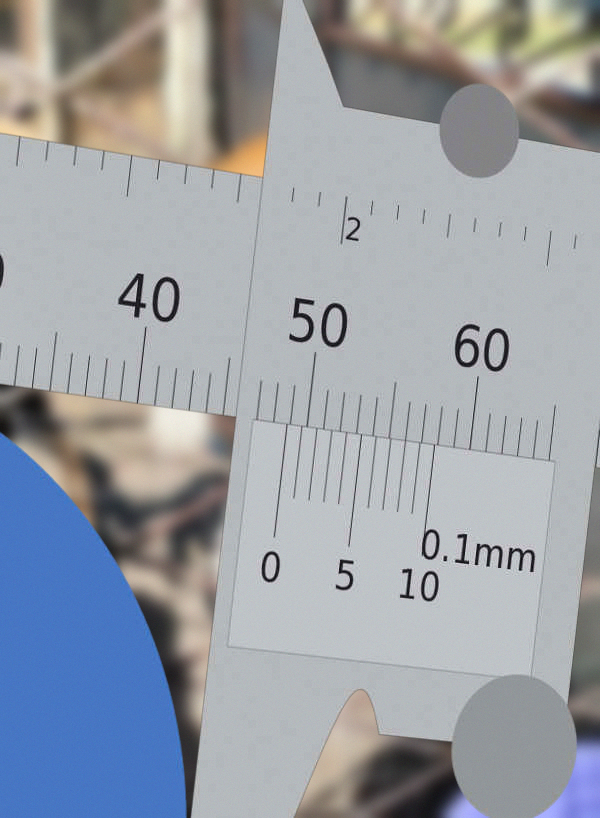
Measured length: 48.8 mm
